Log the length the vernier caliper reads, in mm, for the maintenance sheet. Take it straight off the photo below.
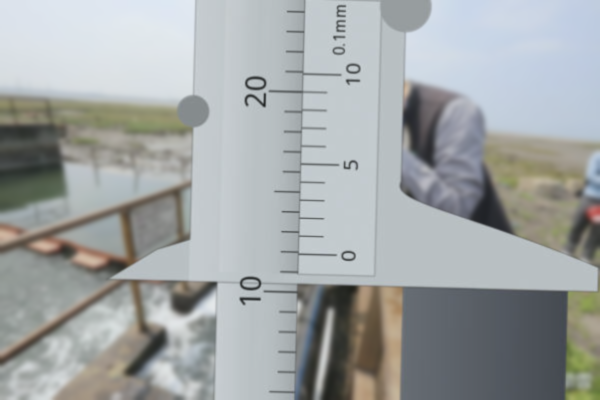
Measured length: 11.9 mm
